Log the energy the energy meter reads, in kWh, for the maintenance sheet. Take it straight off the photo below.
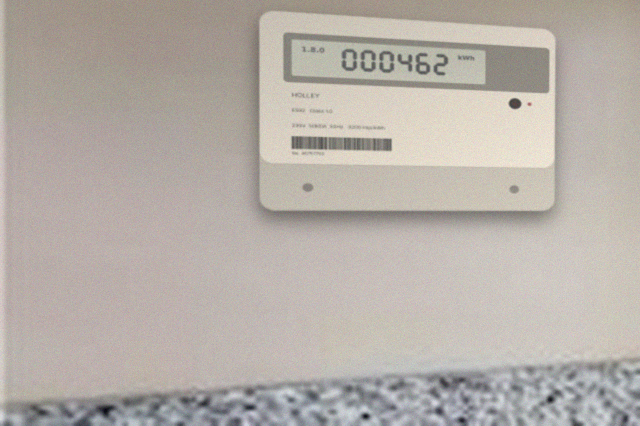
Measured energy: 462 kWh
